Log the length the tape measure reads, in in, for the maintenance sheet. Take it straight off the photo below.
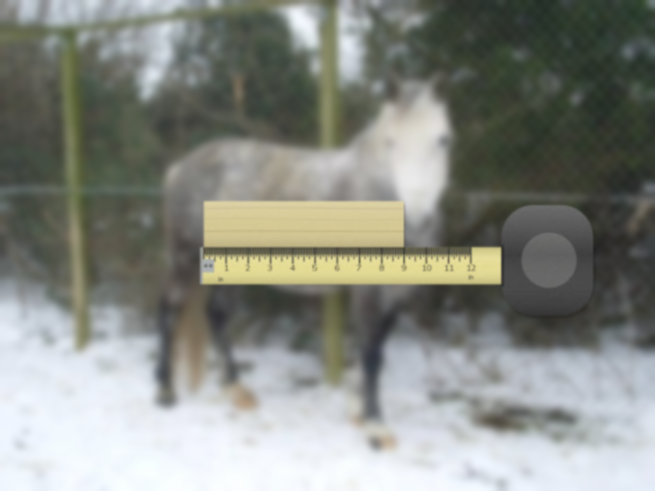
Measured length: 9 in
